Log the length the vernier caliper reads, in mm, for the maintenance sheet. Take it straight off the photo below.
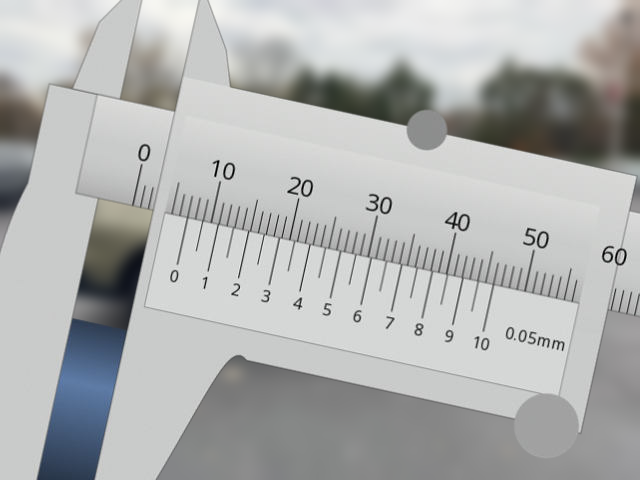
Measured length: 7.0 mm
